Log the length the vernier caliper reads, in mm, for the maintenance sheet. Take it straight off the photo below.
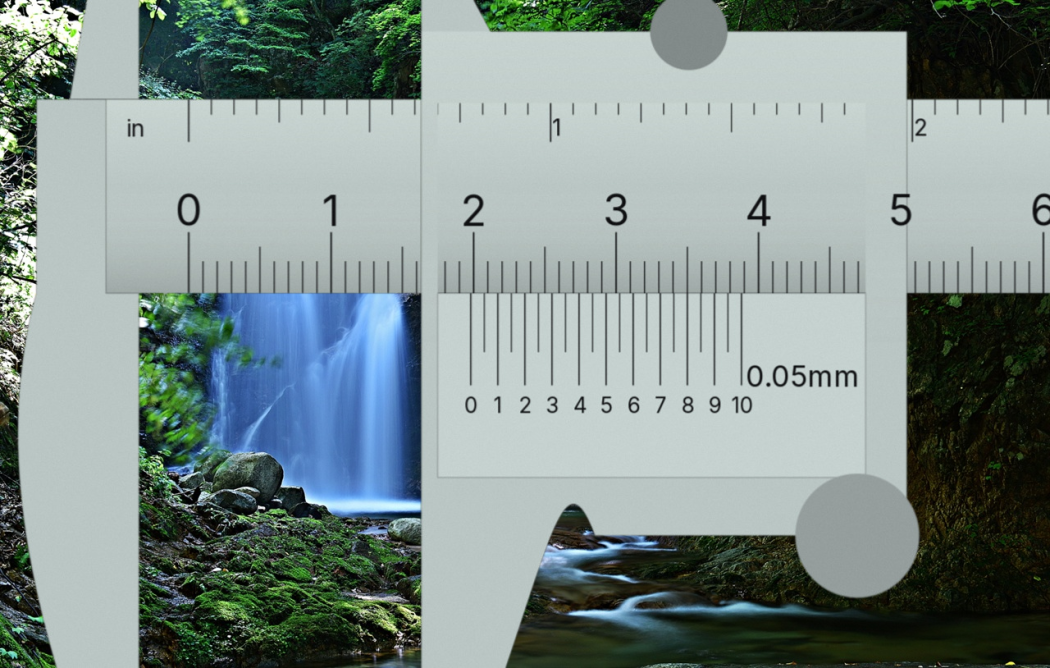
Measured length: 19.8 mm
